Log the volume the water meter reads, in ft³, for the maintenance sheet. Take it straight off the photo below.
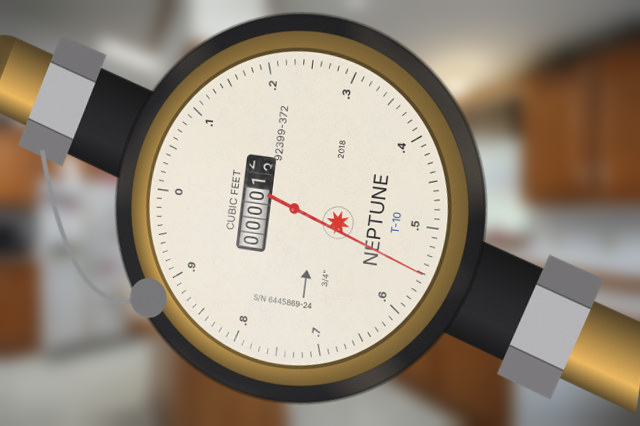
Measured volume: 12.55 ft³
